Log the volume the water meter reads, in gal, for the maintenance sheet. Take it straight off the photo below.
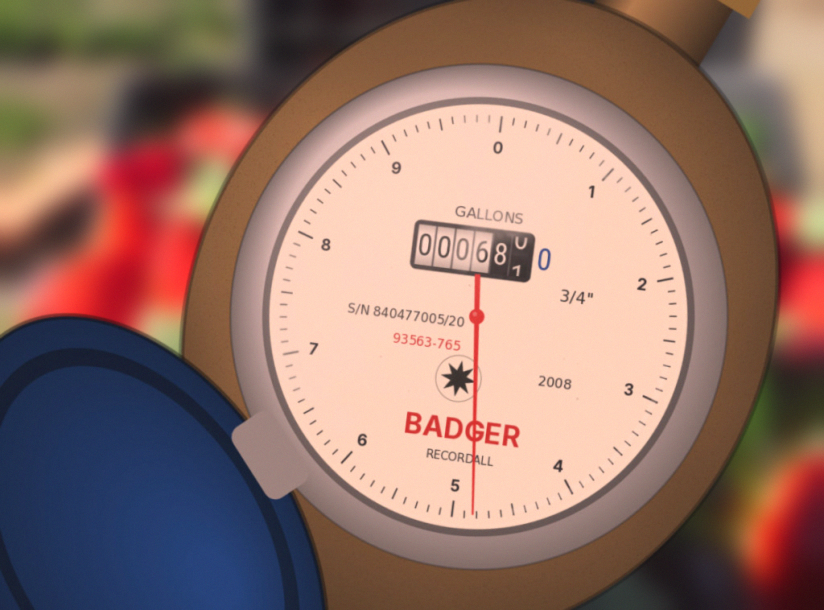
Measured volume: 6804.8 gal
